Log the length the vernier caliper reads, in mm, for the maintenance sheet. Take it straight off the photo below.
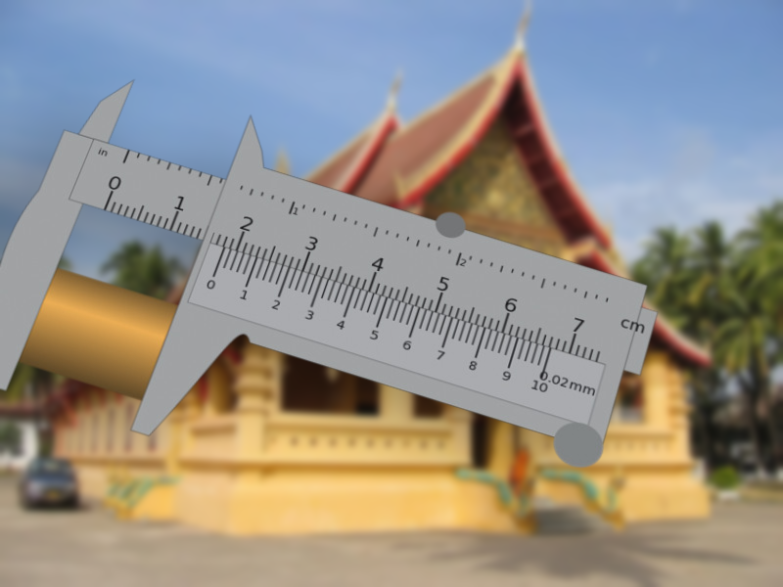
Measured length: 18.2 mm
